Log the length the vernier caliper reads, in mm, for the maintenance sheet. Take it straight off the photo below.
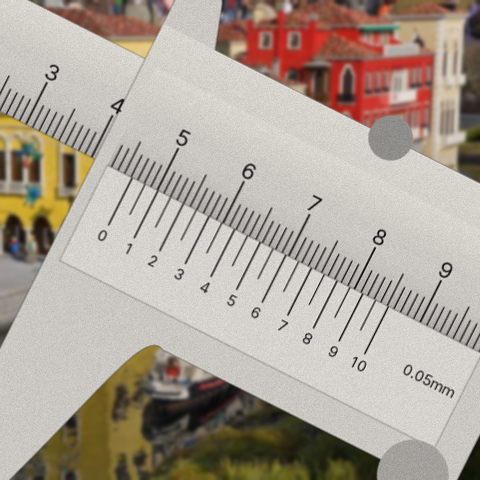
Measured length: 46.2 mm
